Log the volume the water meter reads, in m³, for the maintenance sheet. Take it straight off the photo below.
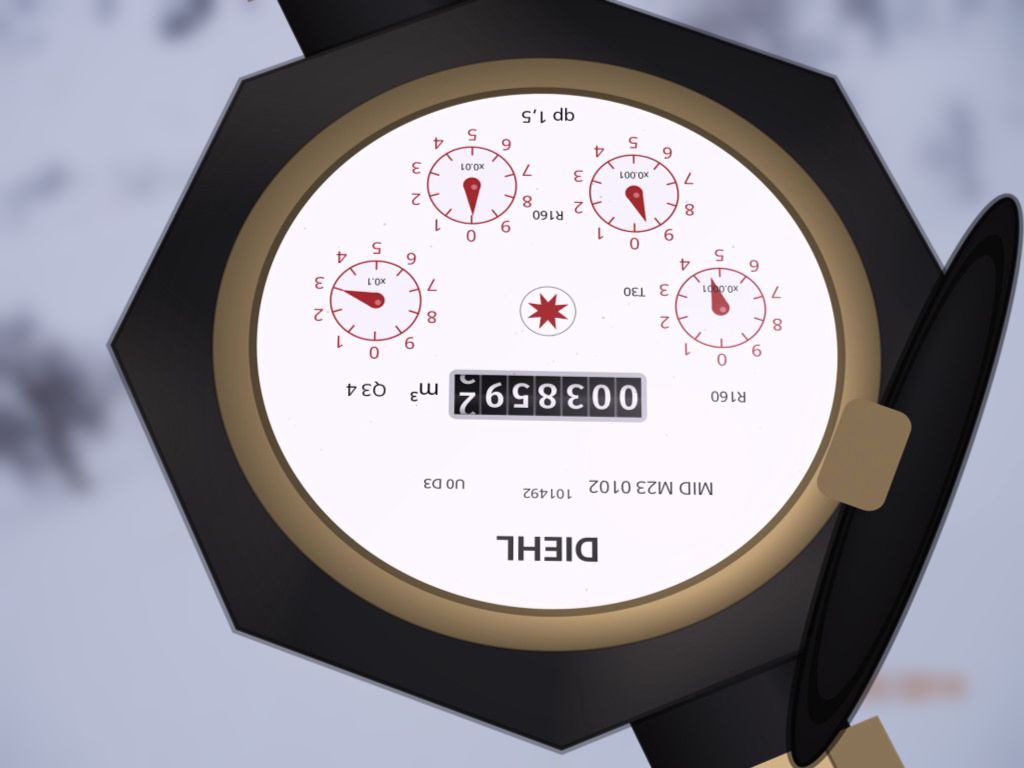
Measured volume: 38592.2994 m³
